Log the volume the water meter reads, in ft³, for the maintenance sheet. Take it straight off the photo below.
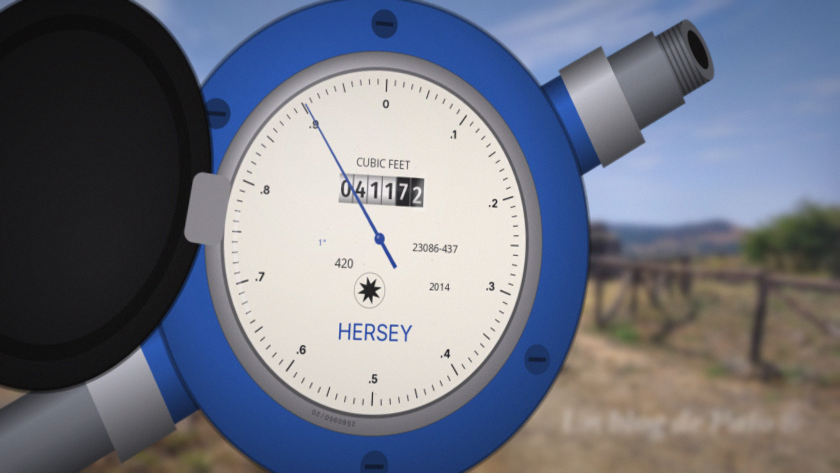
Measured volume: 41171.90 ft³
